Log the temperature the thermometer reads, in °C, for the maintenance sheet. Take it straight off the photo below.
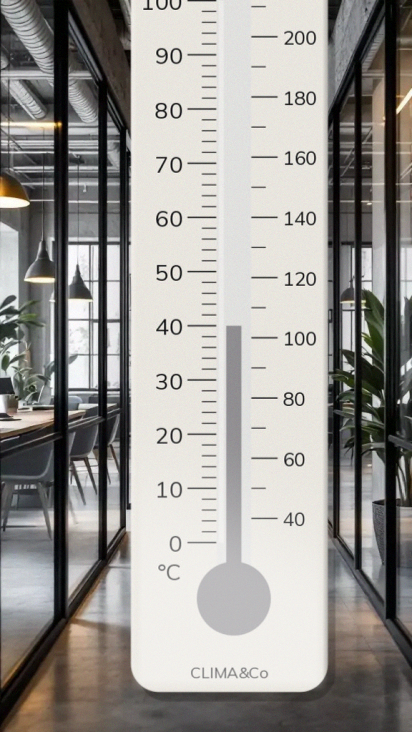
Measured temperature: 40 °C
